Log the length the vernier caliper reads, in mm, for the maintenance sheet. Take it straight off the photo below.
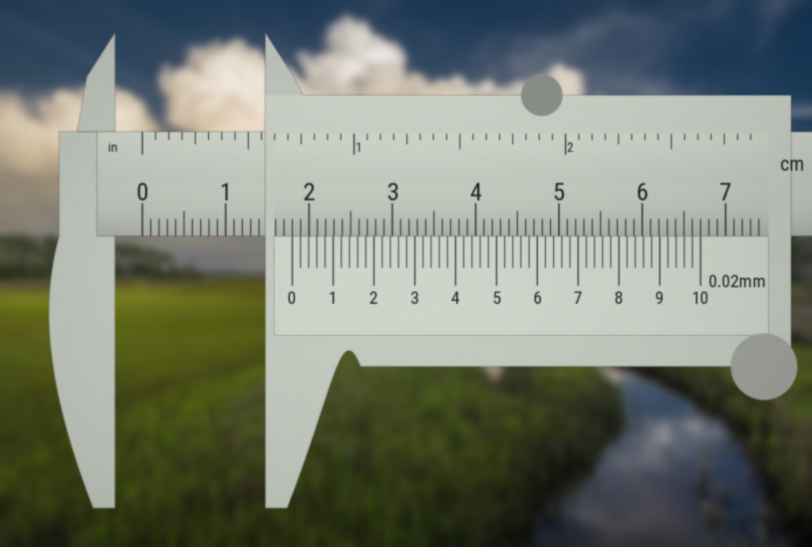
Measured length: 18.0 mm
